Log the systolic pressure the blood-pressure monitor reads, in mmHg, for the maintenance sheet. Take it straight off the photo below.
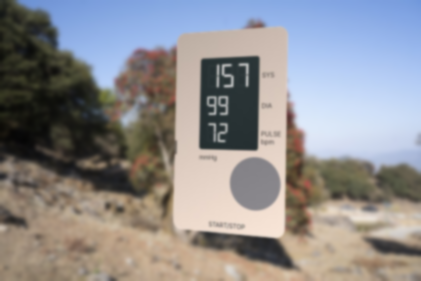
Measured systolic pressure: 157 mmHg
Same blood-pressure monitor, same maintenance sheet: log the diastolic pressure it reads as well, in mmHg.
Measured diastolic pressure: 99 mmHg
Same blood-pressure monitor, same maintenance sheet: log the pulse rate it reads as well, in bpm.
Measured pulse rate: 72 bpm
